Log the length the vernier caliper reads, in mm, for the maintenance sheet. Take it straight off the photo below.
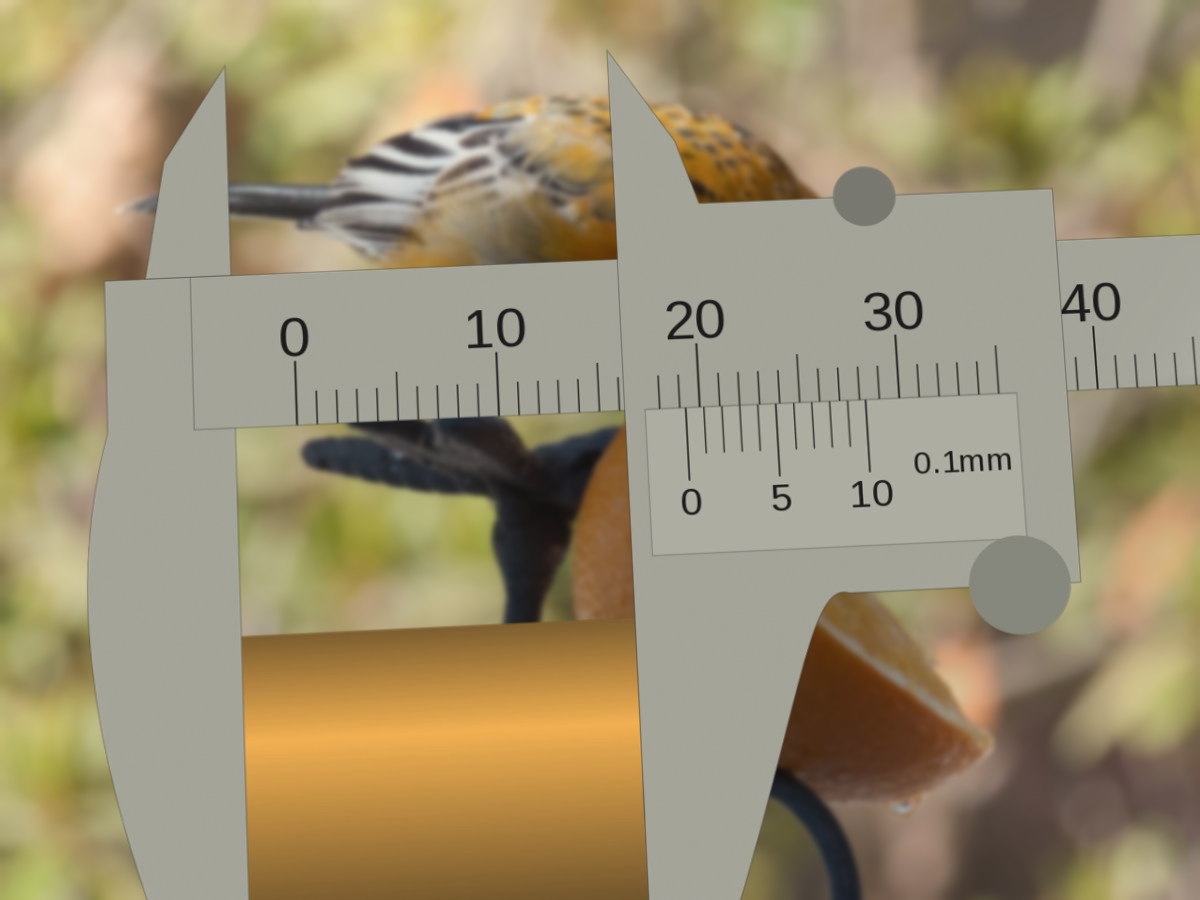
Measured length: 19.3 mm
